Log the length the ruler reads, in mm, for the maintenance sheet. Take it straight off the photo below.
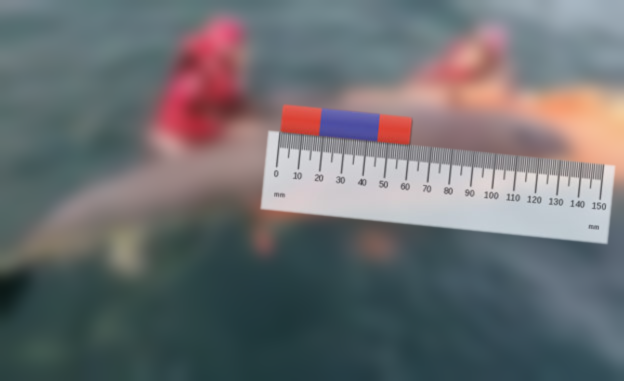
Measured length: 60 mm
